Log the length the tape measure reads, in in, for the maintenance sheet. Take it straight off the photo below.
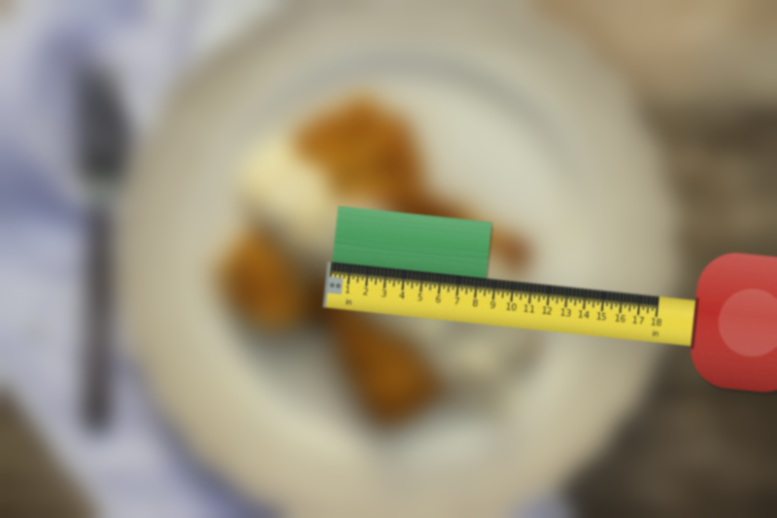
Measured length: 8.5 in
